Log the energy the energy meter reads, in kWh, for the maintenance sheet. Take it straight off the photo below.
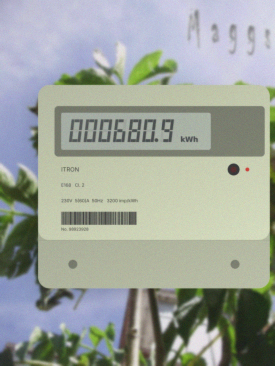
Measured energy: 680.9 kWh
